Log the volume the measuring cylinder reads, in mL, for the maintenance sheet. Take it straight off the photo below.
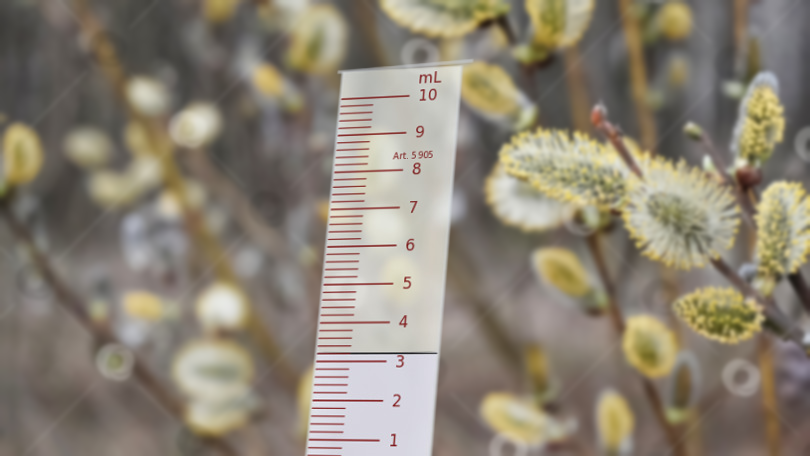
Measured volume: 3.2 mL
